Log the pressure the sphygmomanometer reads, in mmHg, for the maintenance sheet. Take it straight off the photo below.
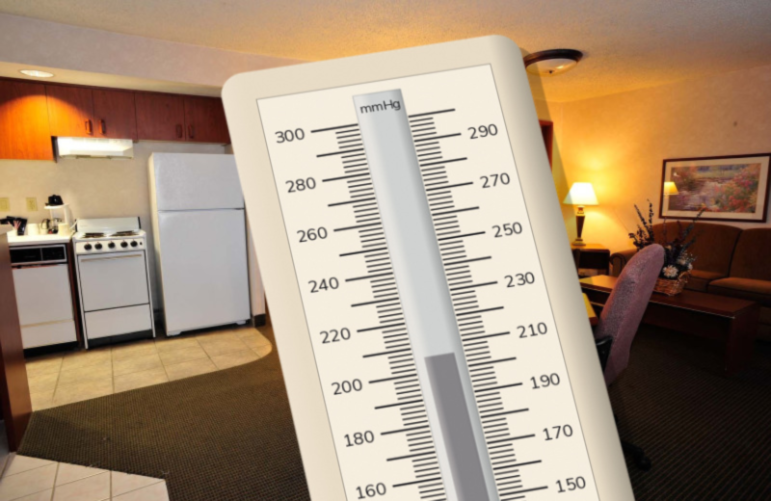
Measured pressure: 206 mmHg
